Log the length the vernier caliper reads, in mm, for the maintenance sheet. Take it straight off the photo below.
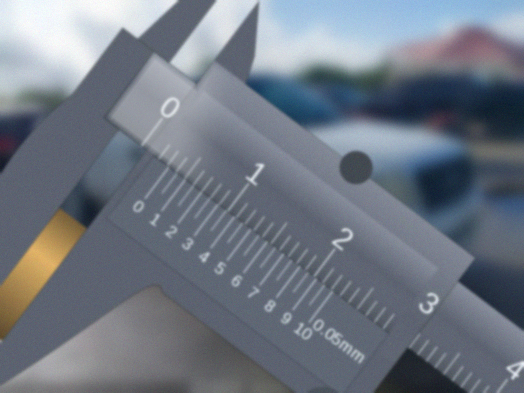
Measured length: 3.2 mm
